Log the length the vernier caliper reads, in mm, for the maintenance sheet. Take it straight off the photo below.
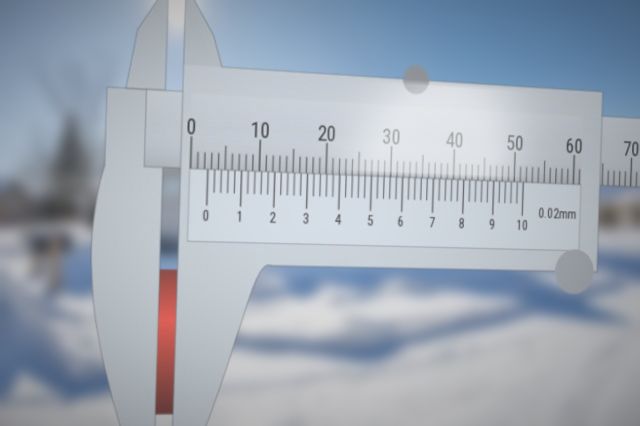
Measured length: 2.5 mm
